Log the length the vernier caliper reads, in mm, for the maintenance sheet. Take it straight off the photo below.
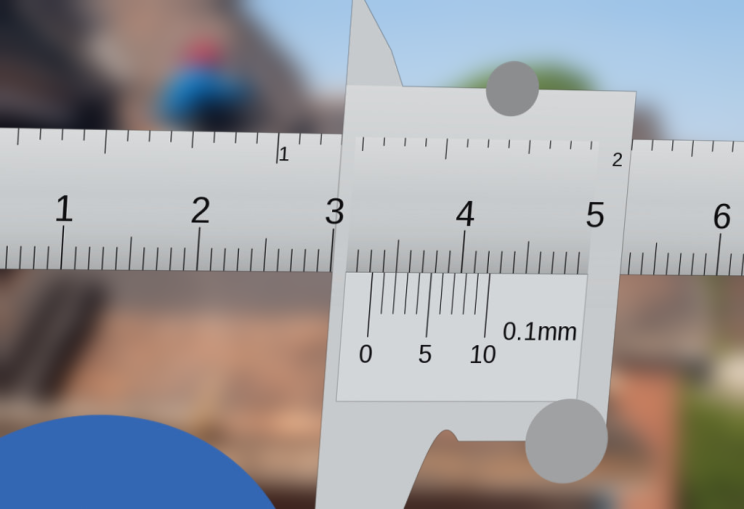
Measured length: 33.2 mm
